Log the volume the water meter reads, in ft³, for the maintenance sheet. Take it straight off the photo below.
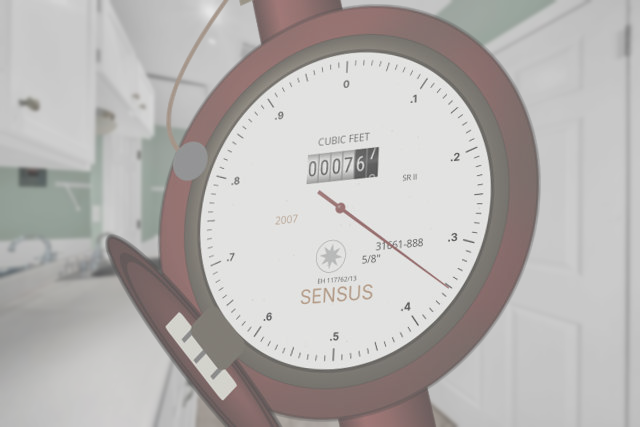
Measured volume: 767.35 ft³
